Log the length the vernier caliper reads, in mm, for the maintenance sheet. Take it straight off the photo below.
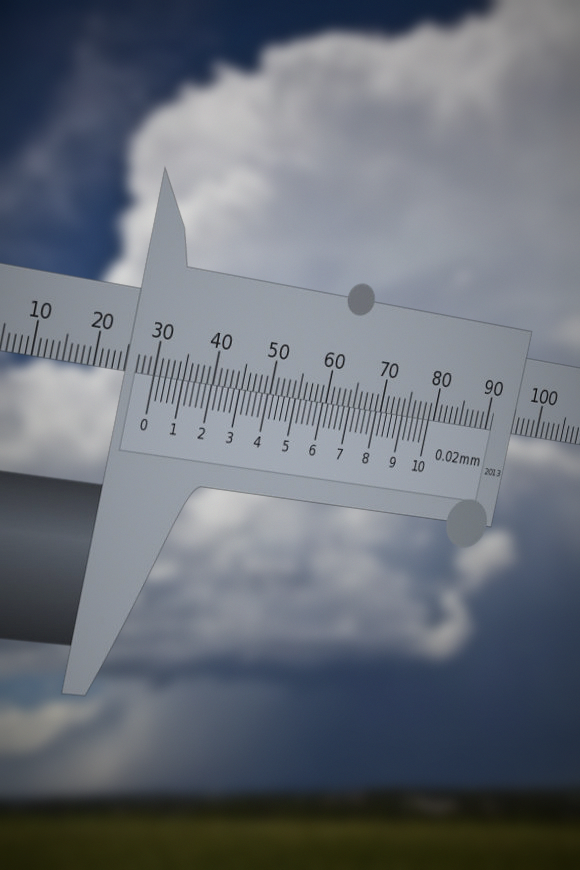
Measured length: 30.0 mm
